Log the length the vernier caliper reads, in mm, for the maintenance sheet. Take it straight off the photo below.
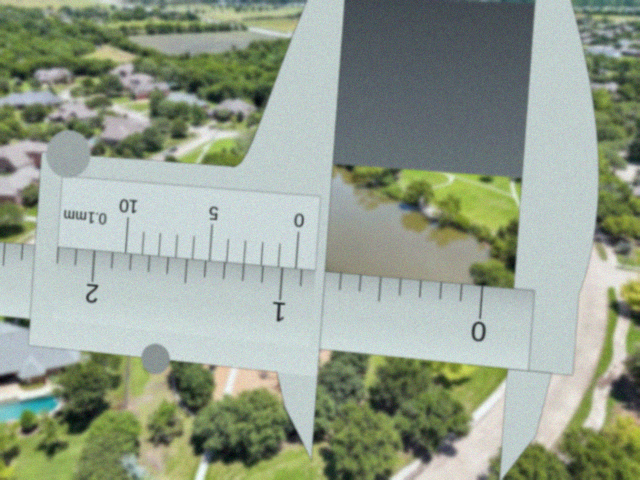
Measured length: 9.3 mm
